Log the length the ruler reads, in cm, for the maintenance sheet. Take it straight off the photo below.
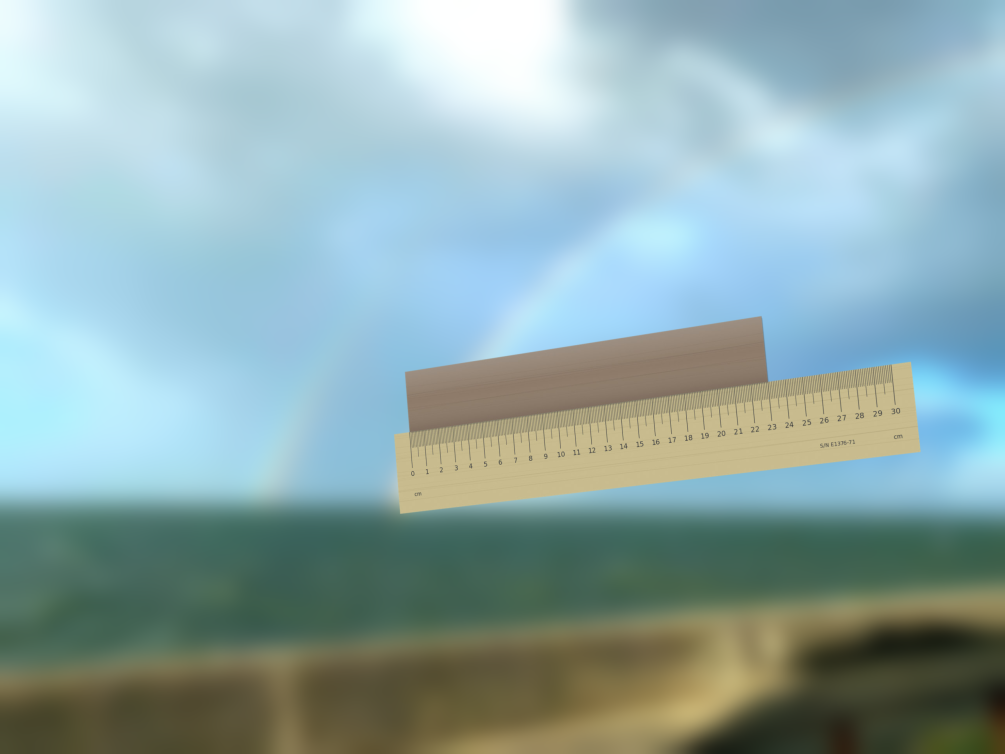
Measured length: 23 cm
